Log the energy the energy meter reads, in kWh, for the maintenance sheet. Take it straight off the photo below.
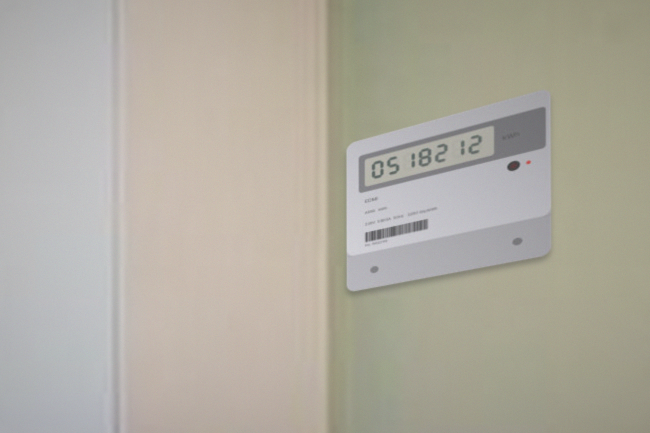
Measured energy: 518212 kWh
